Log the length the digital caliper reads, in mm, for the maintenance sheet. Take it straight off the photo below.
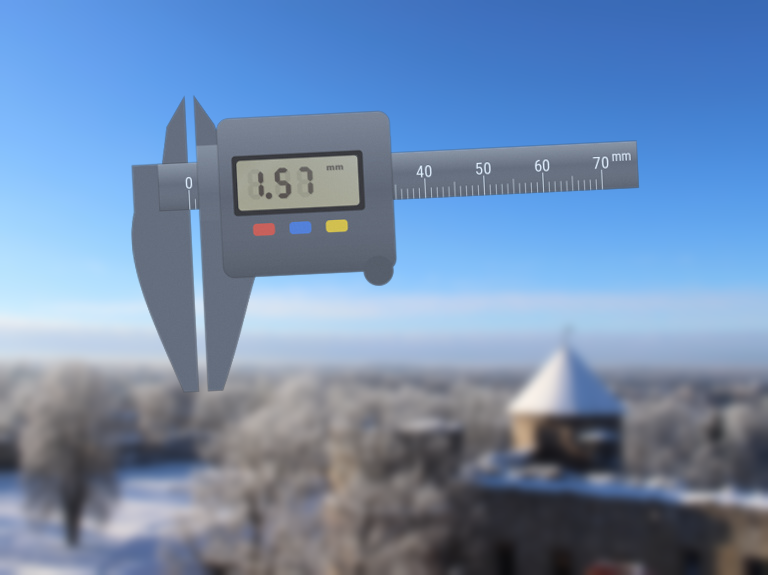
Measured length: 1.57 mm
